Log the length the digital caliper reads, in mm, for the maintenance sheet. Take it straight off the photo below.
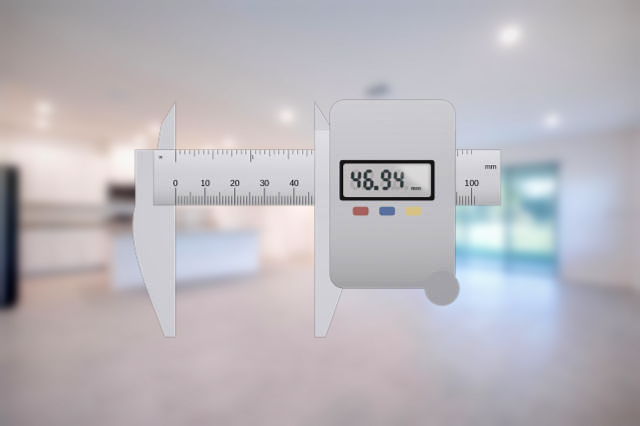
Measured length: 46.94 mm
